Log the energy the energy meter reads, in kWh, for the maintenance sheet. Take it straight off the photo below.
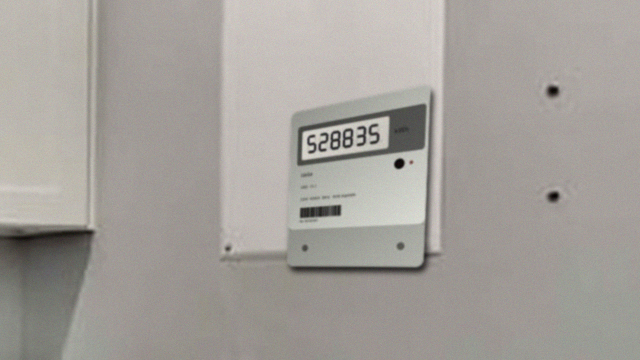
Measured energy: 528835 kWh
